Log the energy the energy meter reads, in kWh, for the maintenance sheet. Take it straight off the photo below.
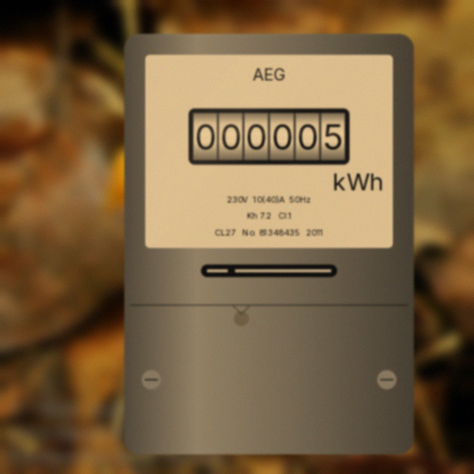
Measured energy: 5 kWh
